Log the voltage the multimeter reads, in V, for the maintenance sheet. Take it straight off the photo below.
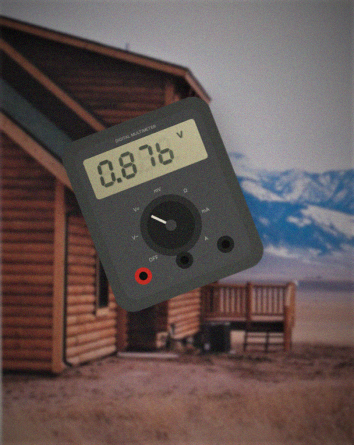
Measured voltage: 0.876 V
